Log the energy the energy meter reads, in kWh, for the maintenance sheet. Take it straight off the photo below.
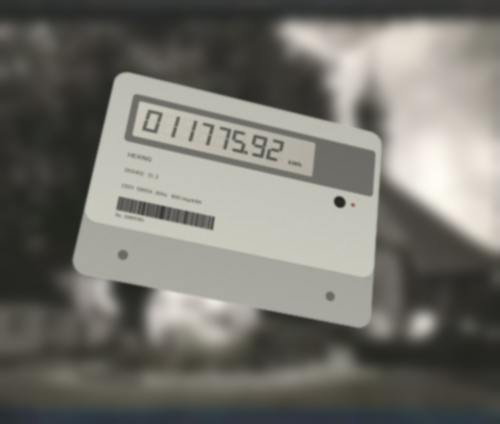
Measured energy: 11775.92 kWh
